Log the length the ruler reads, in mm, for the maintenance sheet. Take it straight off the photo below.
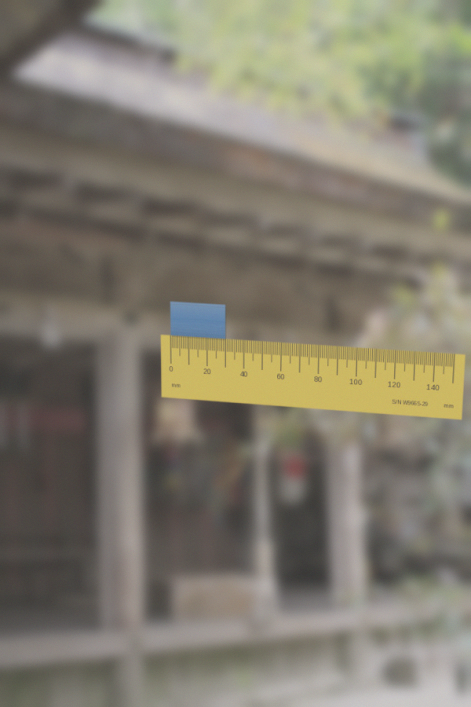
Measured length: 30 mm
